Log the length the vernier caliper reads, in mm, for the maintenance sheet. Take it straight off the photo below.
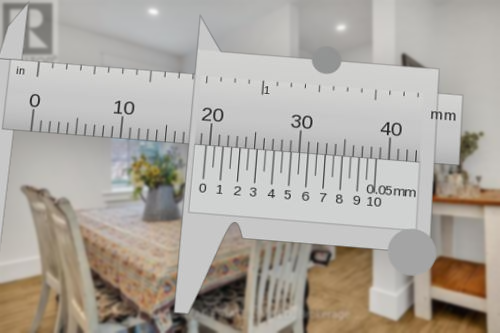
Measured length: 19.6 mm
